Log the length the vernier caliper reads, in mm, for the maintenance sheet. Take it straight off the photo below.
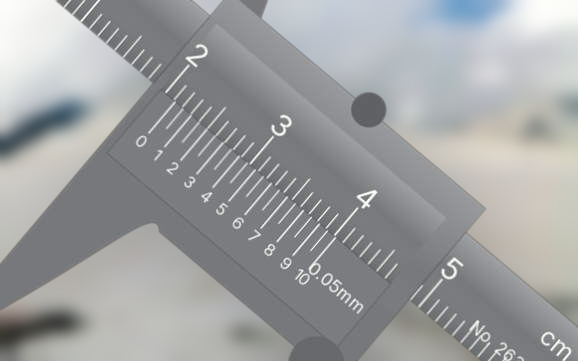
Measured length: 21.2 mm
